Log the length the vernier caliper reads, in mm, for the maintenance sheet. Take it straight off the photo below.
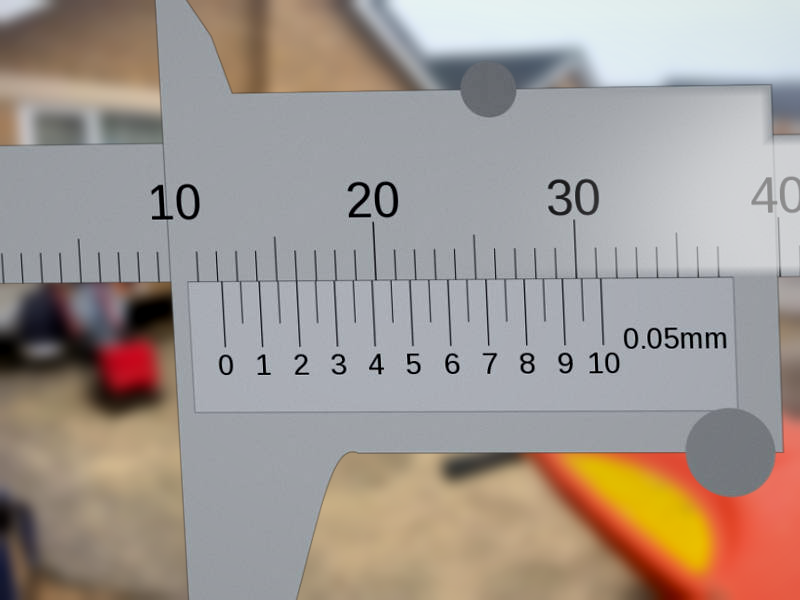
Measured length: 12.2 mm
